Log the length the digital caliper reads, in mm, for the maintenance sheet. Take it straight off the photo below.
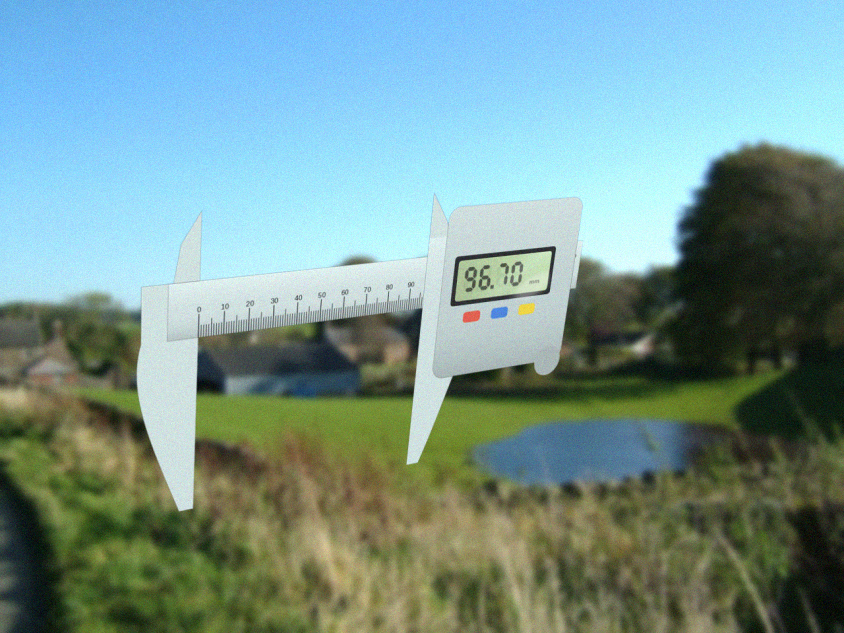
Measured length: 96.70 mm
